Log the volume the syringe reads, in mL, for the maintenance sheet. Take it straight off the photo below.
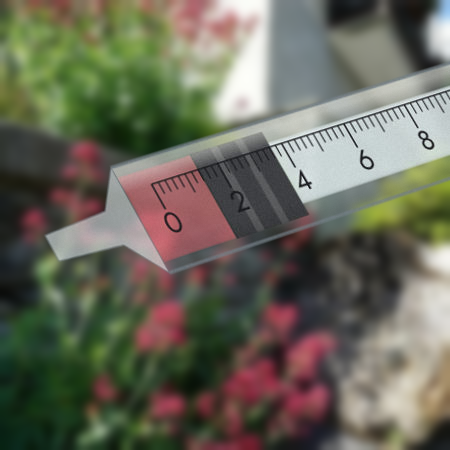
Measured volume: 1.4 mL
